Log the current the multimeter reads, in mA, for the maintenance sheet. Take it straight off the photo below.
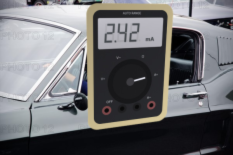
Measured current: 2.42 mA
